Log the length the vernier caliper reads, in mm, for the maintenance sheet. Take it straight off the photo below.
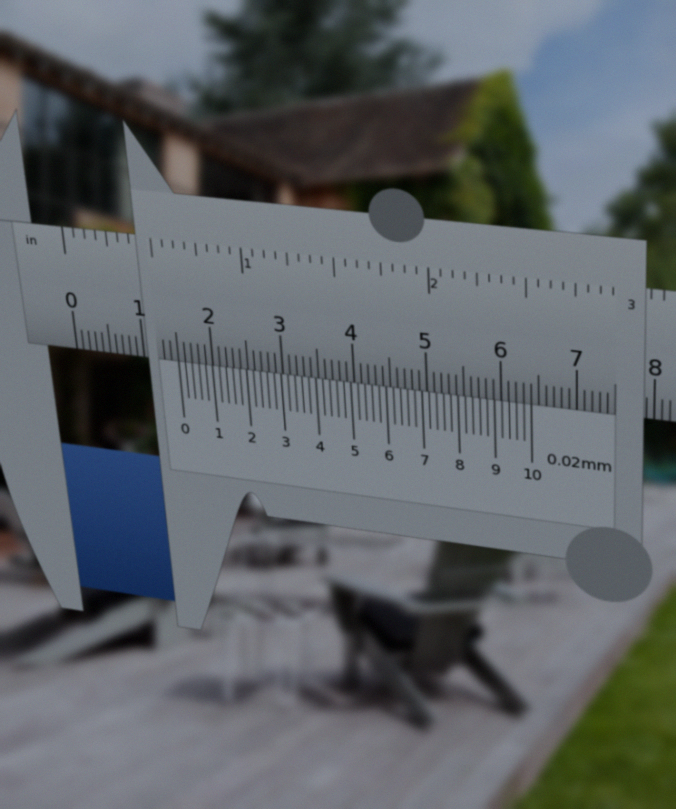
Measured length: 15.0 mm
